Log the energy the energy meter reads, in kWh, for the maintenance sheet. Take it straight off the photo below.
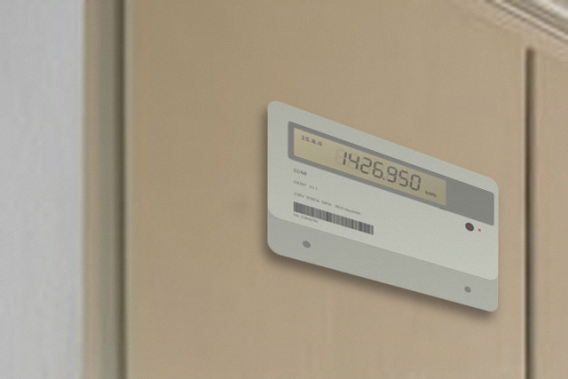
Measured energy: 1426.950 kWh
